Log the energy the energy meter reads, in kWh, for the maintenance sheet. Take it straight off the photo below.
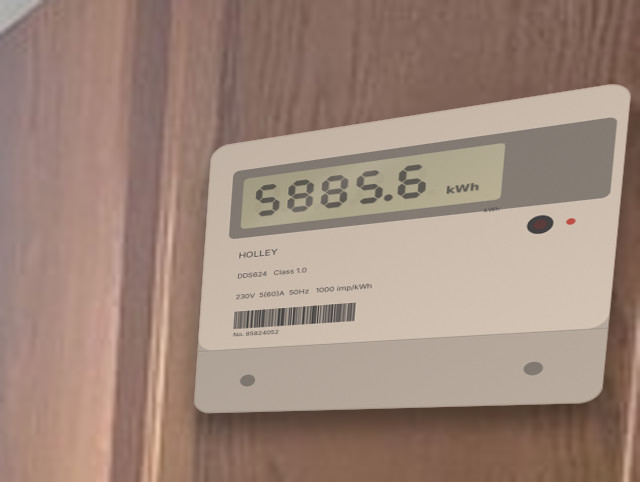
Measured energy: 5885.6 kWh
